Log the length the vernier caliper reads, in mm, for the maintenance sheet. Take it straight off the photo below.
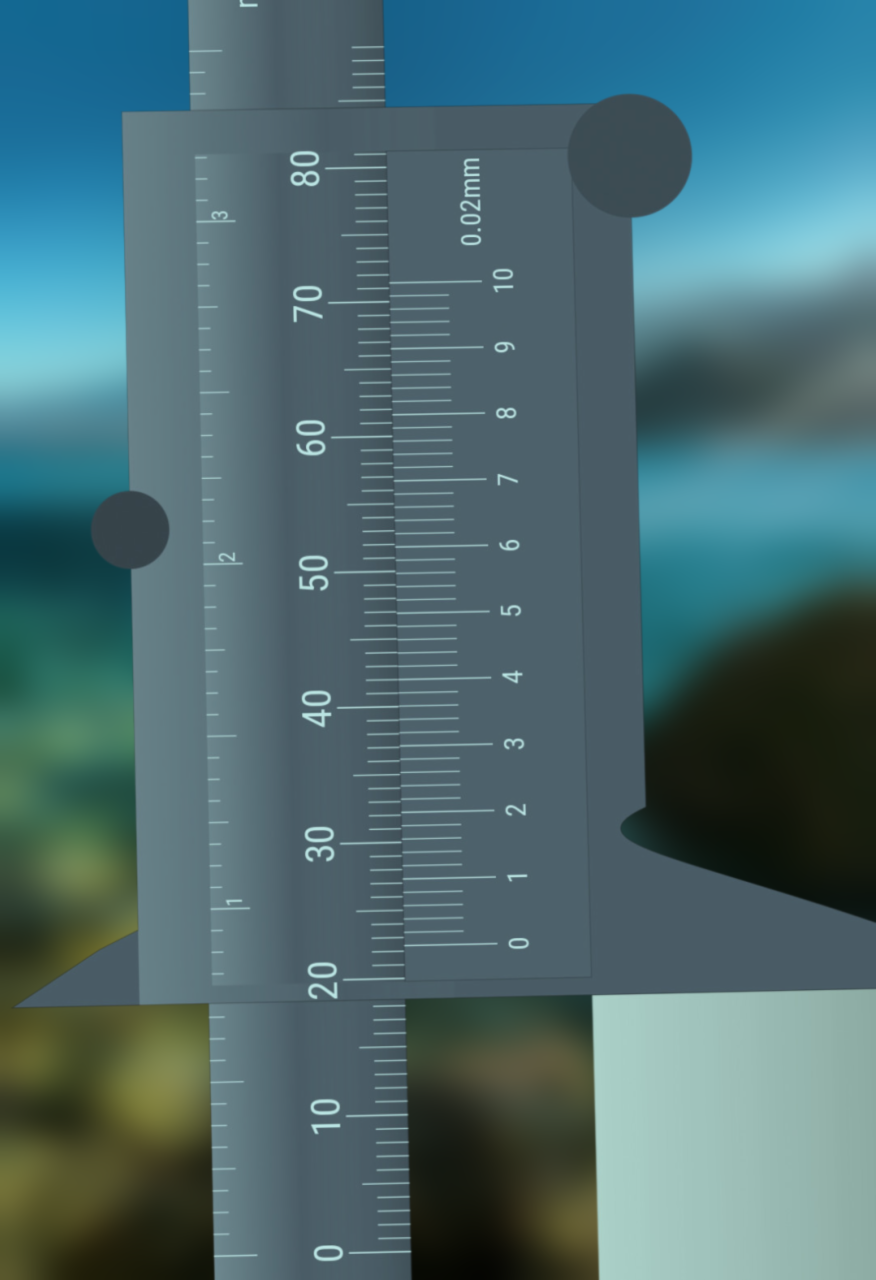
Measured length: 22.4 mm
